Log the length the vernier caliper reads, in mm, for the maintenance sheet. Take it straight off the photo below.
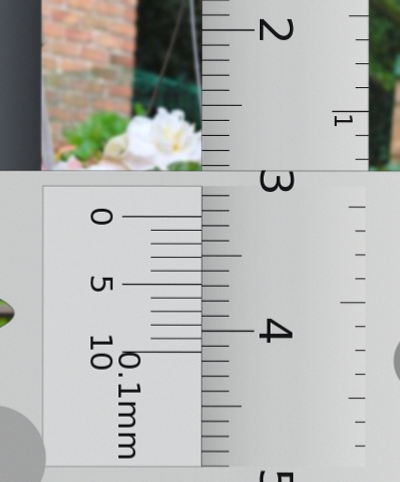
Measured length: 32.4 mm
